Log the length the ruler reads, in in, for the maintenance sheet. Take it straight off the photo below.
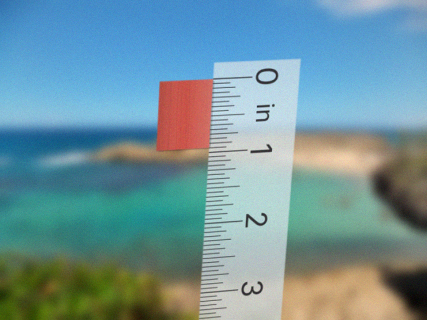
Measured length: 0.9375 in
